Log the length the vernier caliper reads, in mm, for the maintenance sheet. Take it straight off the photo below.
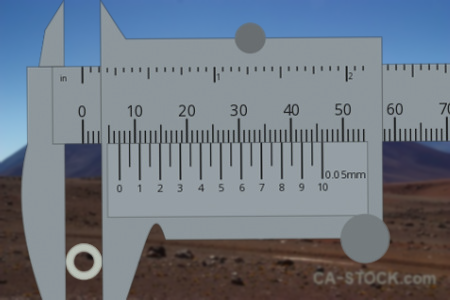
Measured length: 7.0 mm
